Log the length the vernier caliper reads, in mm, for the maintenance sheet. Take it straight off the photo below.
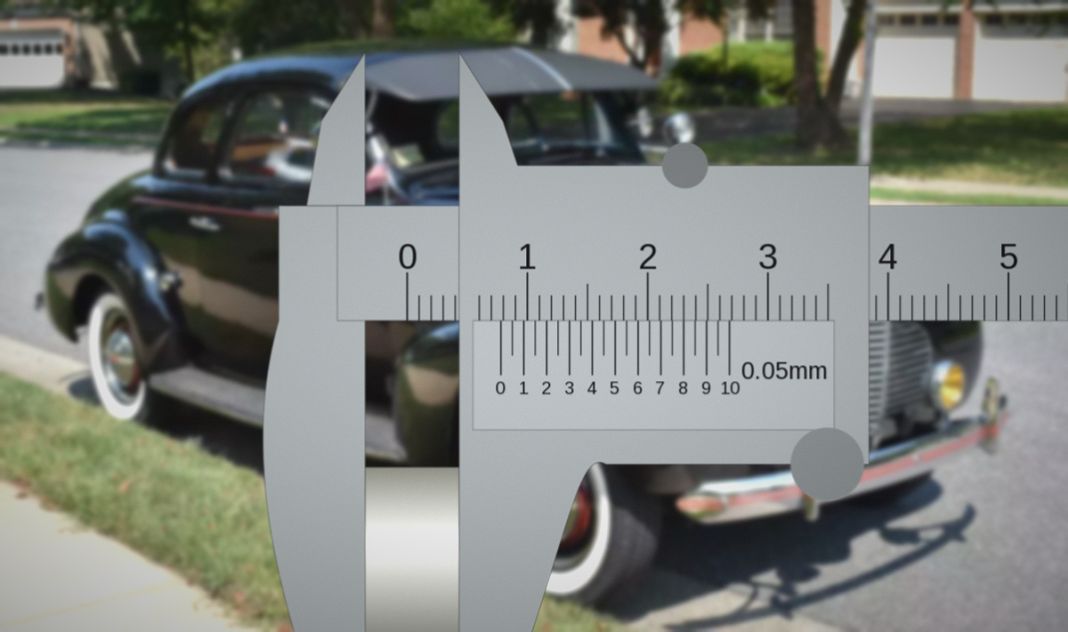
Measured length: 7.8 mm
